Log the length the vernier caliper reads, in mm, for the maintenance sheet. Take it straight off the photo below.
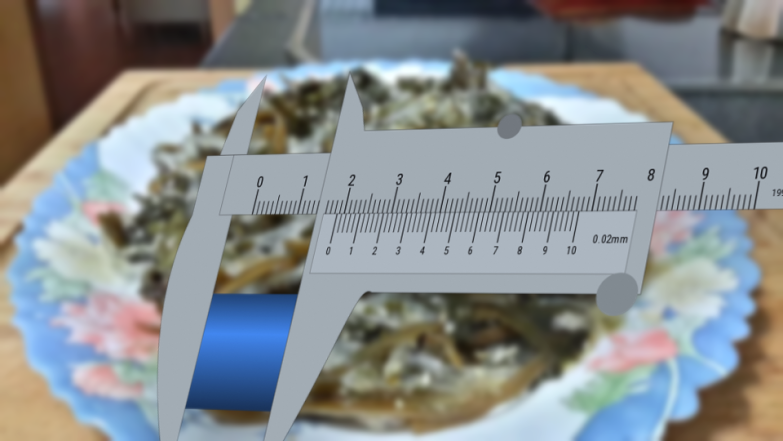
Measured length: 18.5 mm
